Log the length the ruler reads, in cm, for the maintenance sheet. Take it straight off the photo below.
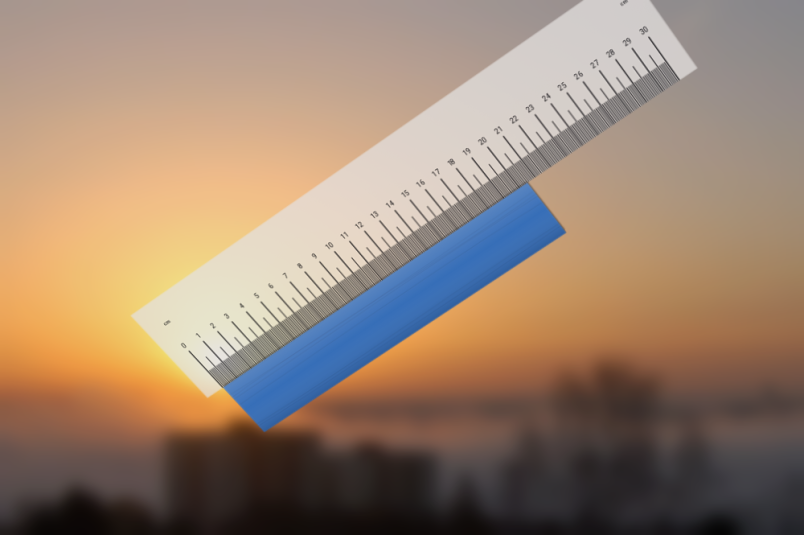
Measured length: 20.5 cm
